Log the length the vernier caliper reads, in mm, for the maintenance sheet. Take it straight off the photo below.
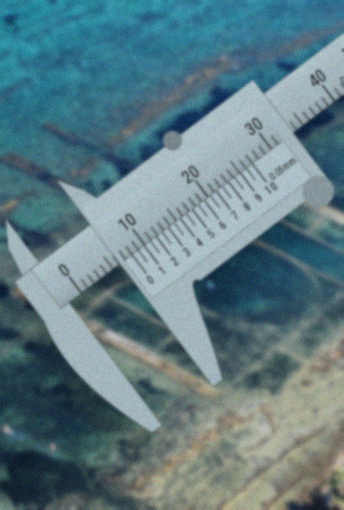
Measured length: 8.0 mm
